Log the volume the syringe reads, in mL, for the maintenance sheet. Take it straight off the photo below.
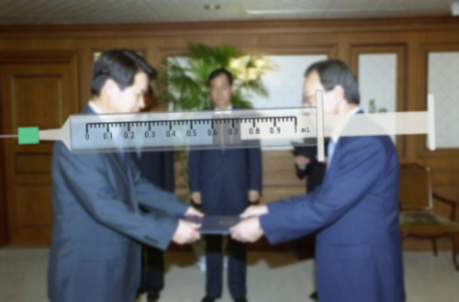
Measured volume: 0.6 mL
